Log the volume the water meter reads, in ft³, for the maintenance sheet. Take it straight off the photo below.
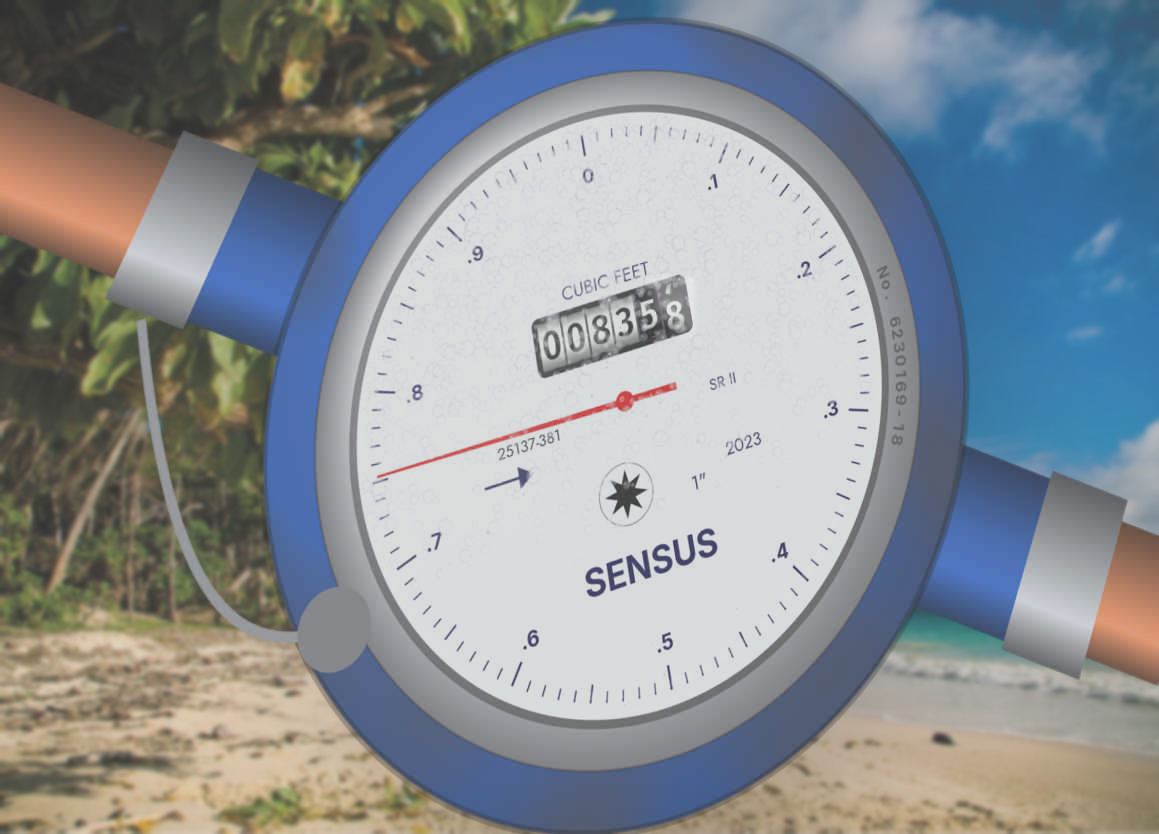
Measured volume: 8357.75 ft³
